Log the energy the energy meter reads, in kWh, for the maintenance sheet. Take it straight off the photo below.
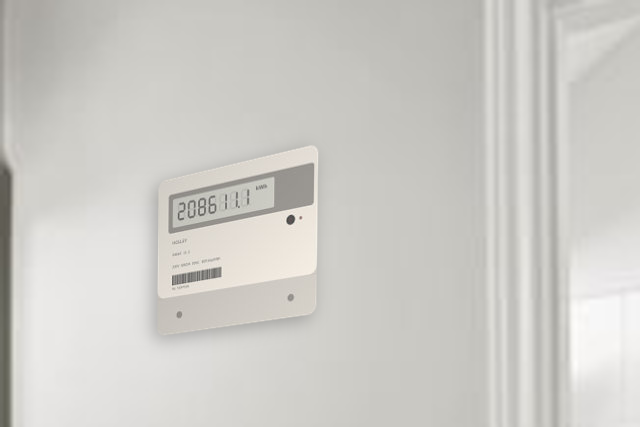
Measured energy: 208611.1 kWh
